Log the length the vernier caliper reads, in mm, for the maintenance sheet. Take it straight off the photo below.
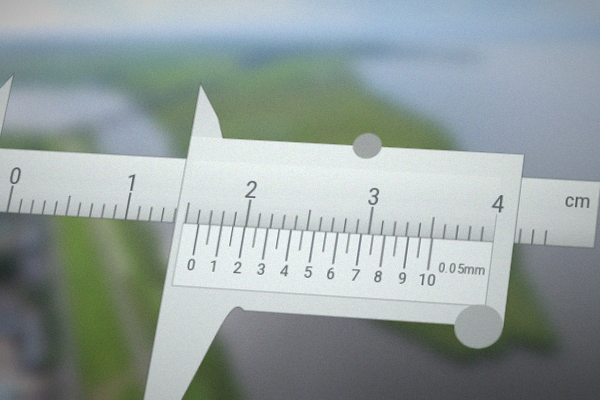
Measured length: 16.1 mm
